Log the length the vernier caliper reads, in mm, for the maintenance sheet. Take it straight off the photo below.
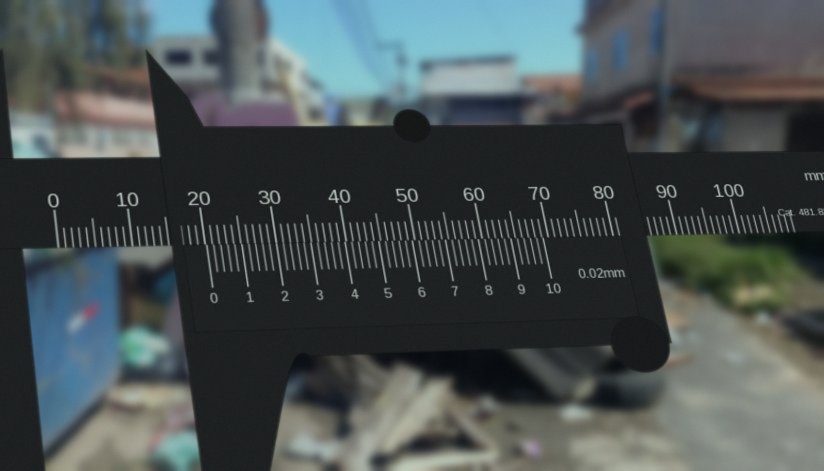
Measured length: 20.2 mm
